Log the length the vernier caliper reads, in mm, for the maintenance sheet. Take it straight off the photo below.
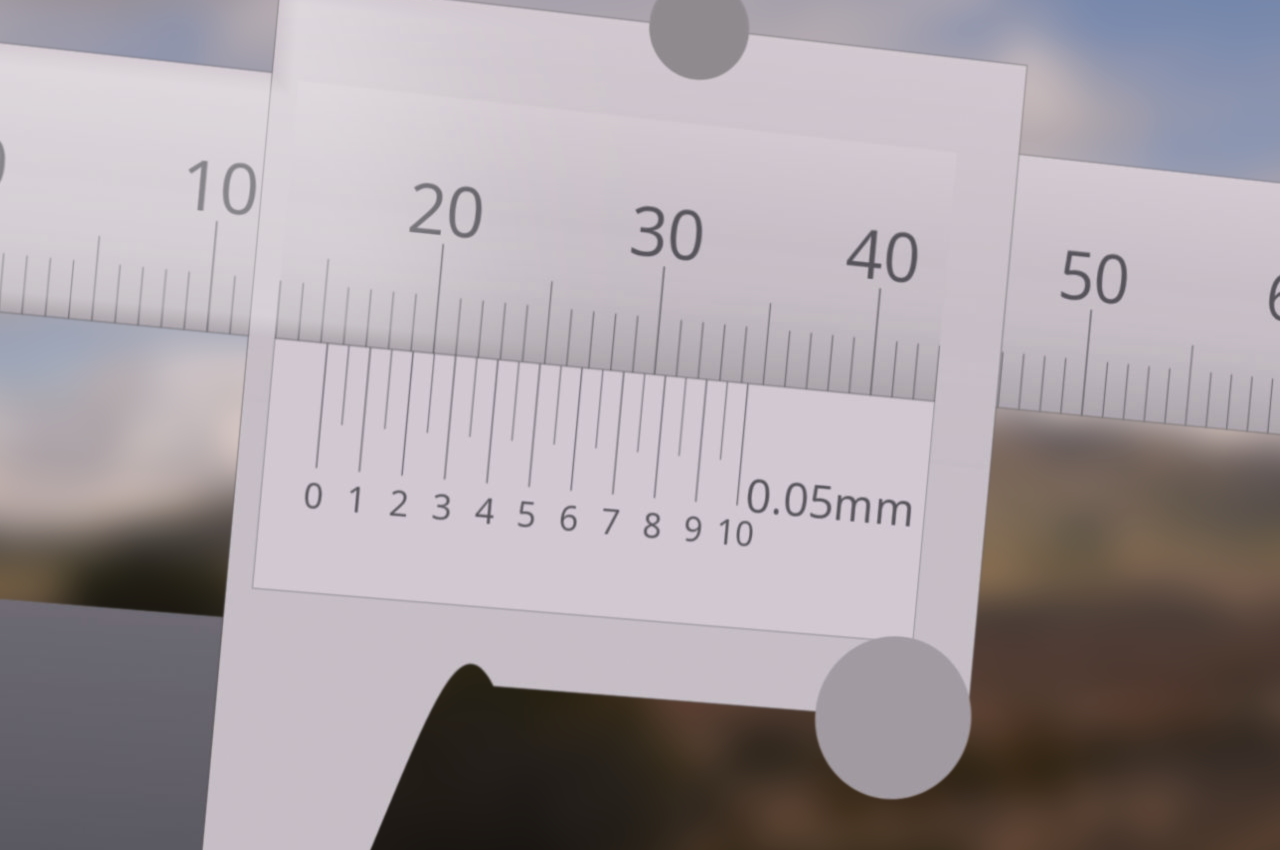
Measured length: 15.3 mm
